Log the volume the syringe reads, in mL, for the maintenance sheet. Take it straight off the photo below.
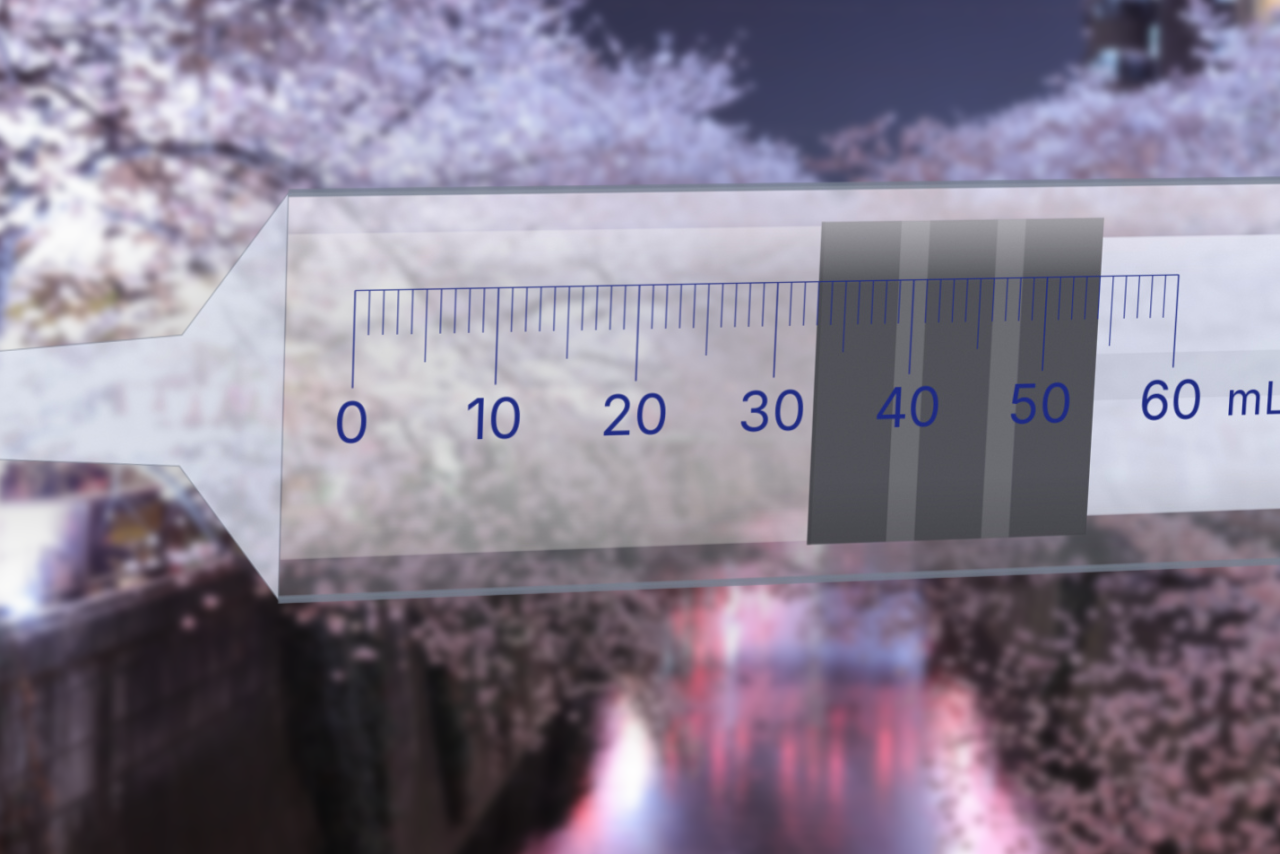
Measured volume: 33 mL
